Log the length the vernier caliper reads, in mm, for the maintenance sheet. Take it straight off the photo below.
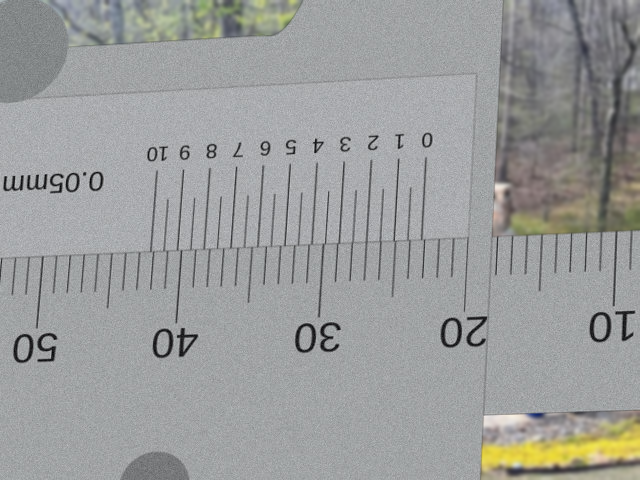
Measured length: 23.2 mm
